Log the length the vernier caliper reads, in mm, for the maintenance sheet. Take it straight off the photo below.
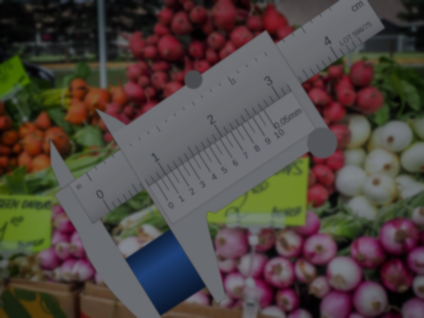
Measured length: 8.2 mm
